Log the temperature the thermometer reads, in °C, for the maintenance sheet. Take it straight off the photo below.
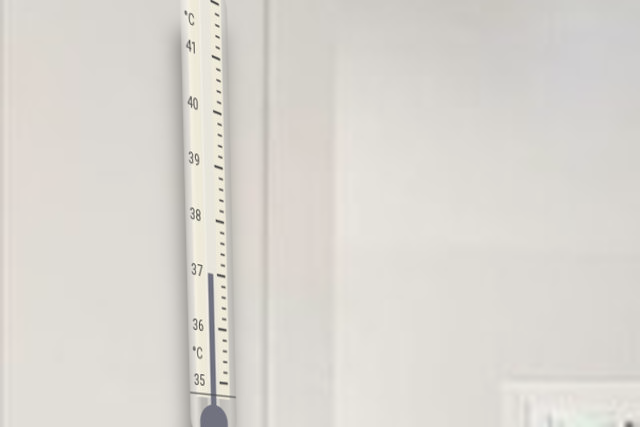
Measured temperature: 37 °C
